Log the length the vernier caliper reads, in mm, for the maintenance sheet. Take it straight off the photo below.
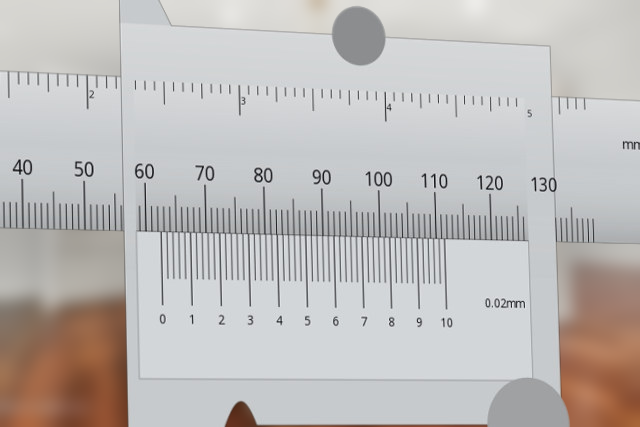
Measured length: 62.5 mm
